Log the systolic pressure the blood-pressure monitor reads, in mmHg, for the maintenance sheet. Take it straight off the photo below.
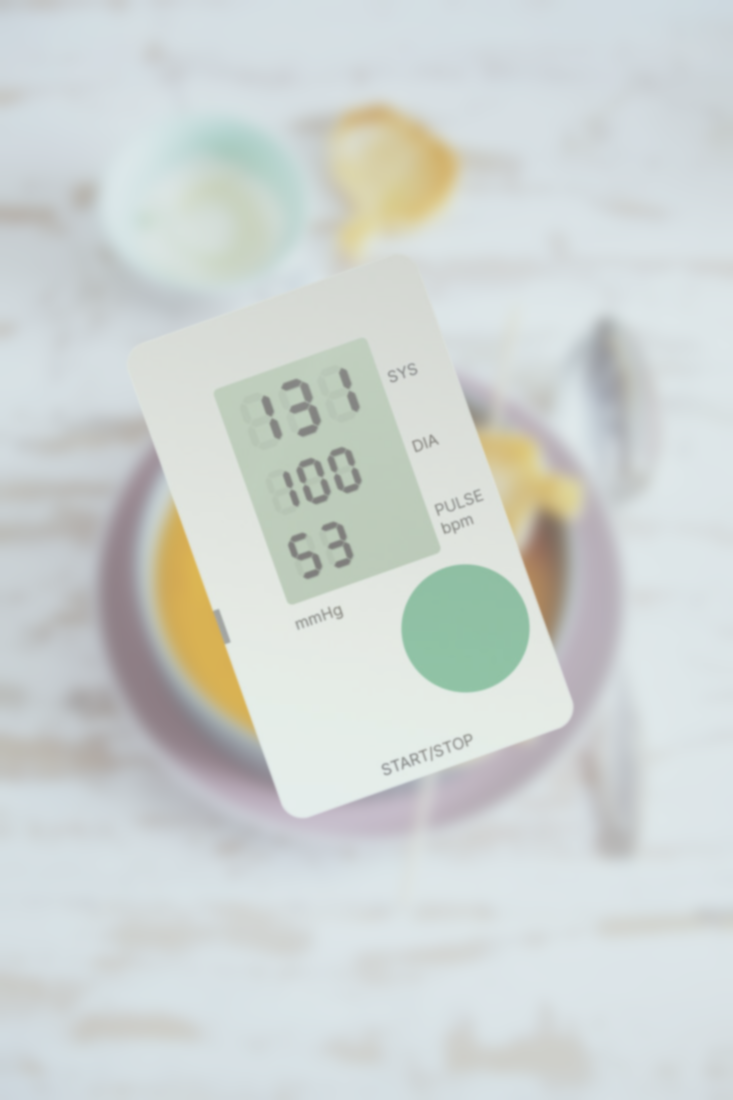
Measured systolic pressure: 131 mmHg
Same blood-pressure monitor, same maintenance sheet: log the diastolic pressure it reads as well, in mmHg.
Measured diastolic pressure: 100 mmHg
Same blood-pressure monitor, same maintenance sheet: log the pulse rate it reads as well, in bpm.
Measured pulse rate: 53 bpm
